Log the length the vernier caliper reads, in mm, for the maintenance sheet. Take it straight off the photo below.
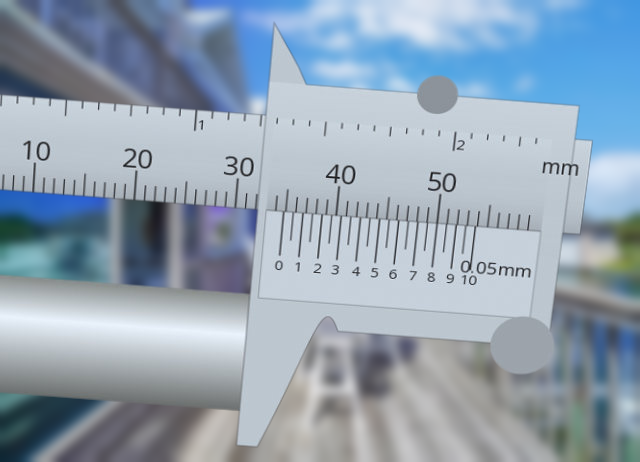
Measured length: 34.8 mm
